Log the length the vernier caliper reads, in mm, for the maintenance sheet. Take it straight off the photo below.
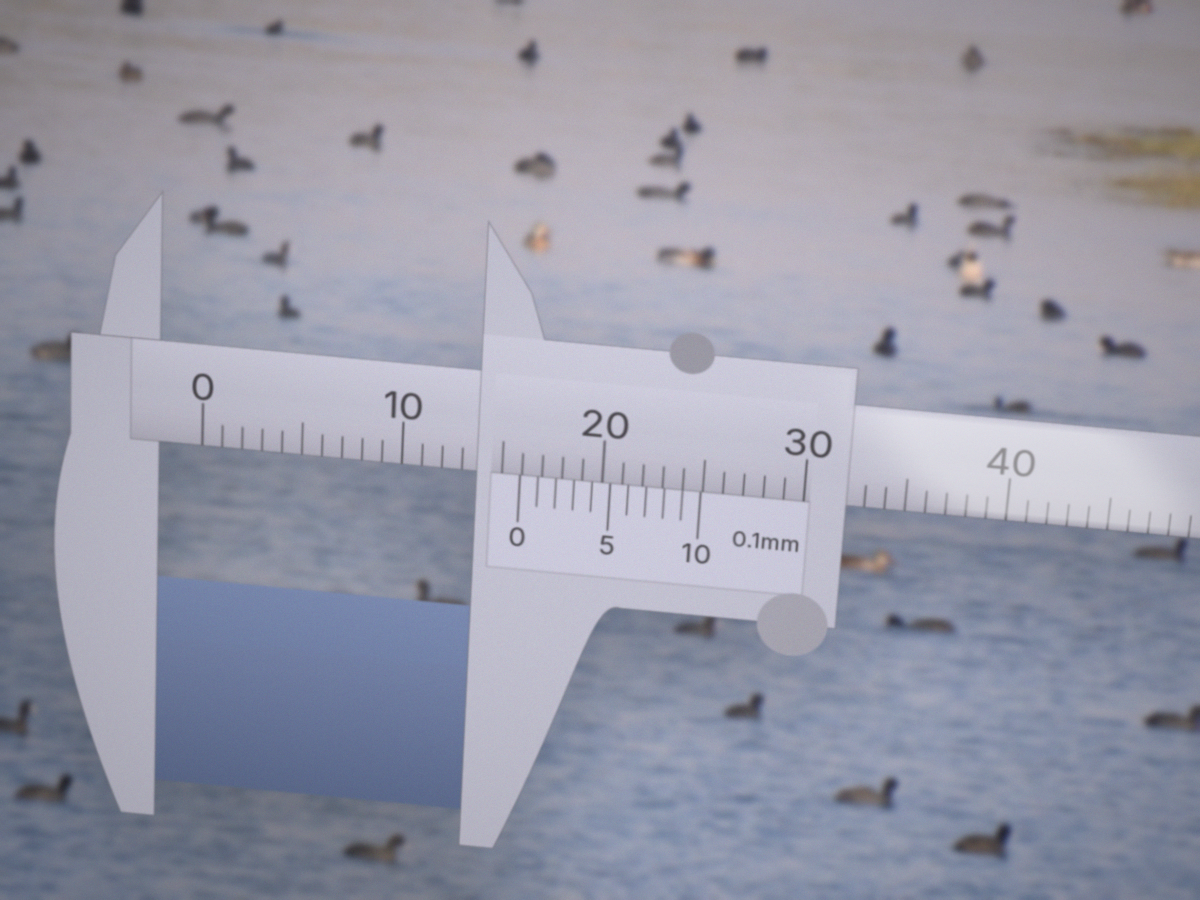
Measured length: 15.9 mm
